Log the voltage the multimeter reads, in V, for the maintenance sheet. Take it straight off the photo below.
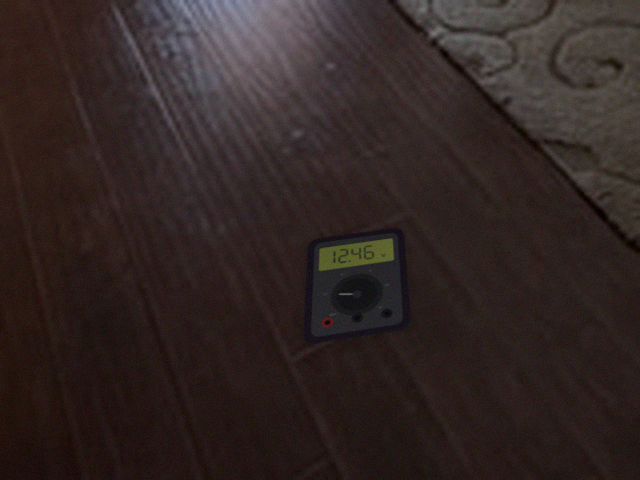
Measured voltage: 12.46 V
